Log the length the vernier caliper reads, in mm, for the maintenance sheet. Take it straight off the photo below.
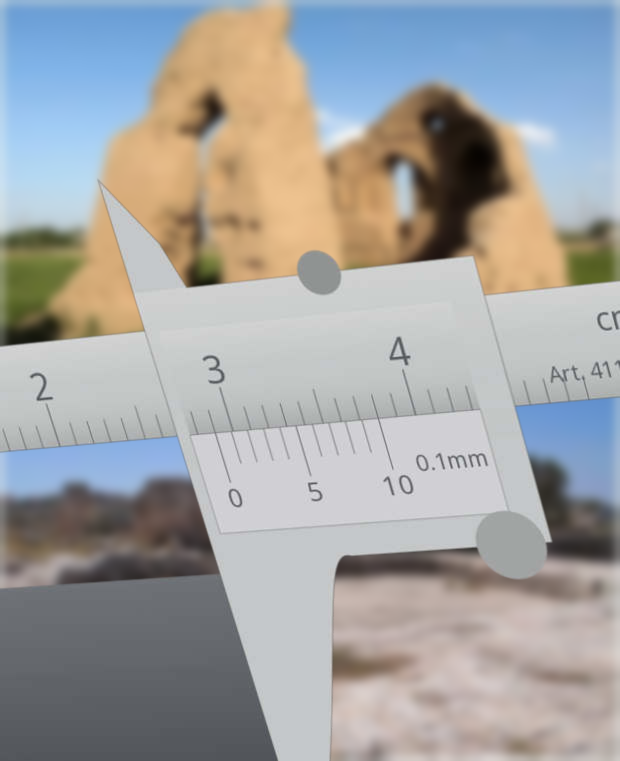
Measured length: 29.0 mm
